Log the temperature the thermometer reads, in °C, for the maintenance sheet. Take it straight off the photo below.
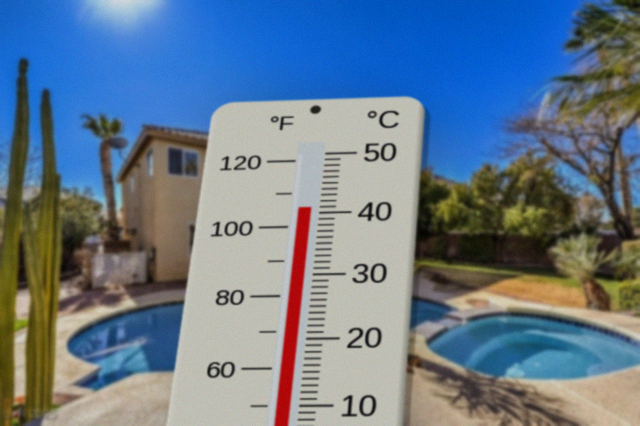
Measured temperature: 41 °C
